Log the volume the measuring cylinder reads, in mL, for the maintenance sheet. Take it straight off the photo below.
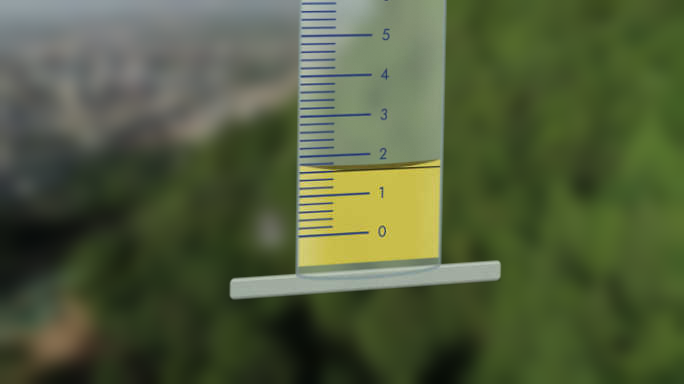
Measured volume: 1.6 mL
